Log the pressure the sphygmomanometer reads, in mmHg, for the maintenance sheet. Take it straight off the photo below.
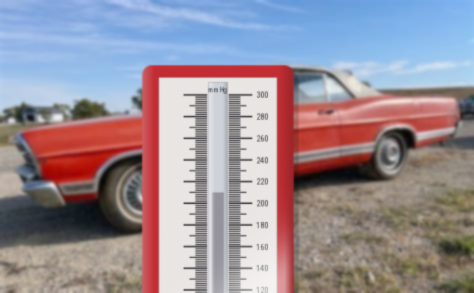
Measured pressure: 210 mmHg
